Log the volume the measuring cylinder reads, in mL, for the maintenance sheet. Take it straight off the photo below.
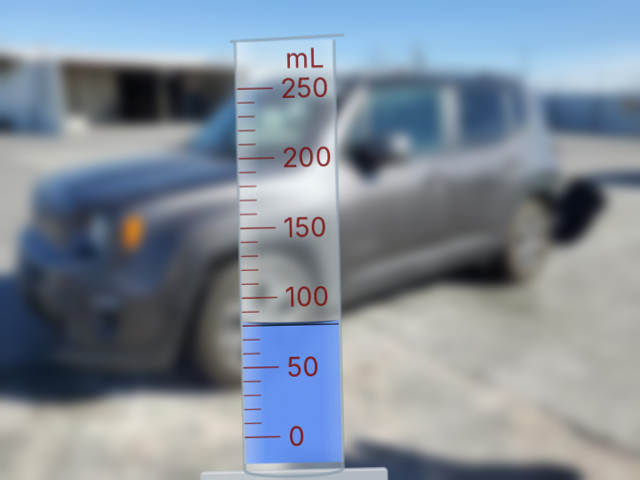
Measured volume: 80 mL
